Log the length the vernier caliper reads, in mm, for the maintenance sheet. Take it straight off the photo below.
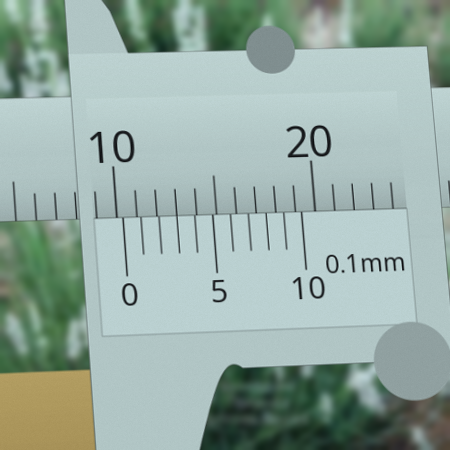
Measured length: 10.3 mm
